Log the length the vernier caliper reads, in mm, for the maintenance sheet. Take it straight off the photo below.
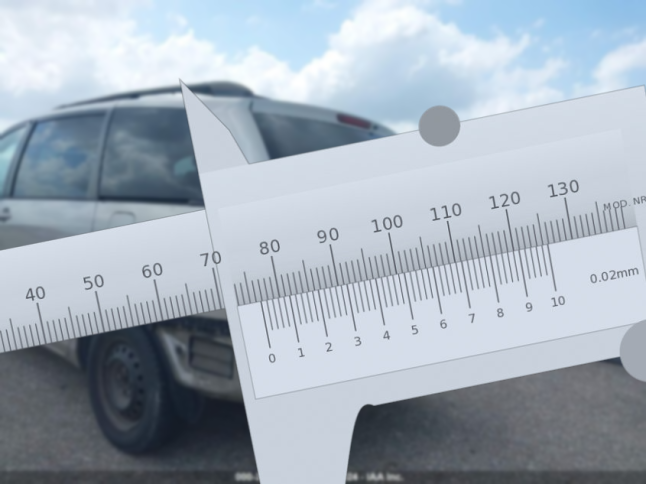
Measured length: 76.8 mm
